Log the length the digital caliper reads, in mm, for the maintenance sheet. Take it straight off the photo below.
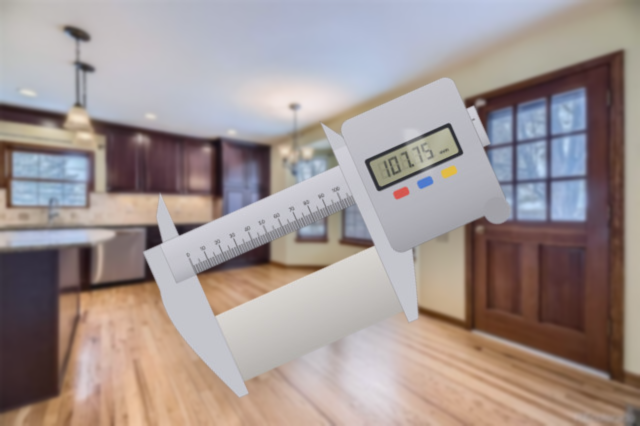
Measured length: 107.75 mm
